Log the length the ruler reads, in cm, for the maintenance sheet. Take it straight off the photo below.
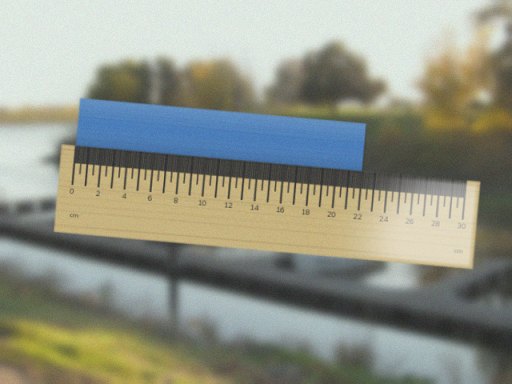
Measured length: 22 cm
